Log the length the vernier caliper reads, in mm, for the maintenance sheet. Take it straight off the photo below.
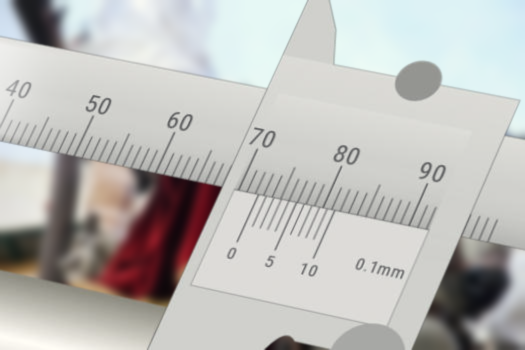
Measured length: 72.4 mm
